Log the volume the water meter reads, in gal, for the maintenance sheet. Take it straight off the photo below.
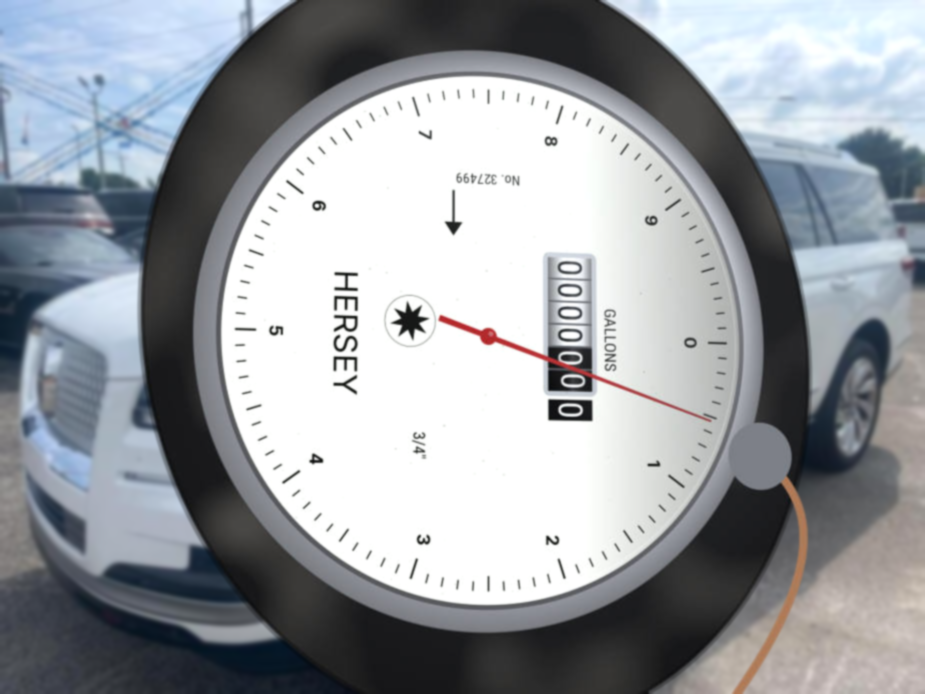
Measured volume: 0.5 gal
